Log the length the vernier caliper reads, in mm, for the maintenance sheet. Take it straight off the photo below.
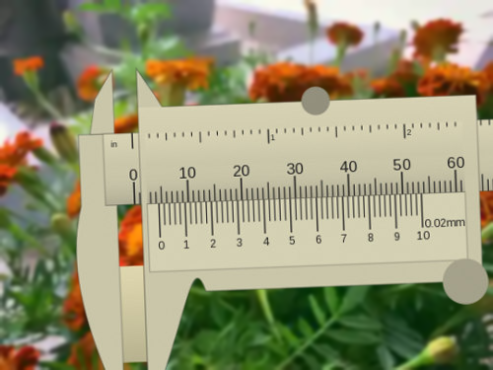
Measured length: 4.5 mm
